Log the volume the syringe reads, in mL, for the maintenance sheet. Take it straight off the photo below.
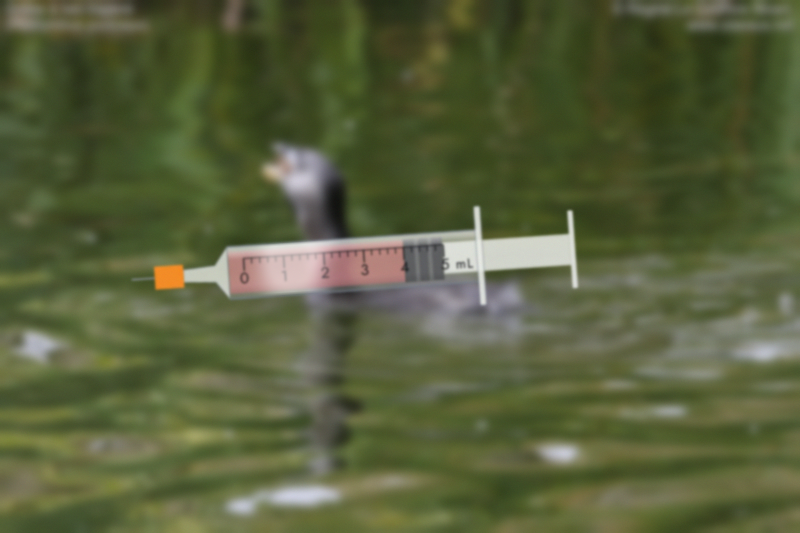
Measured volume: 4 mL
